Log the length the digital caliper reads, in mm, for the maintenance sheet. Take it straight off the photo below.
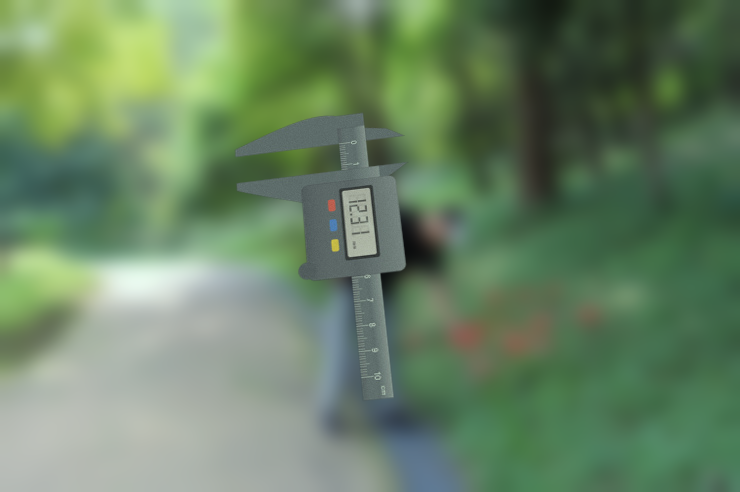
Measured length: 12.31 mm
